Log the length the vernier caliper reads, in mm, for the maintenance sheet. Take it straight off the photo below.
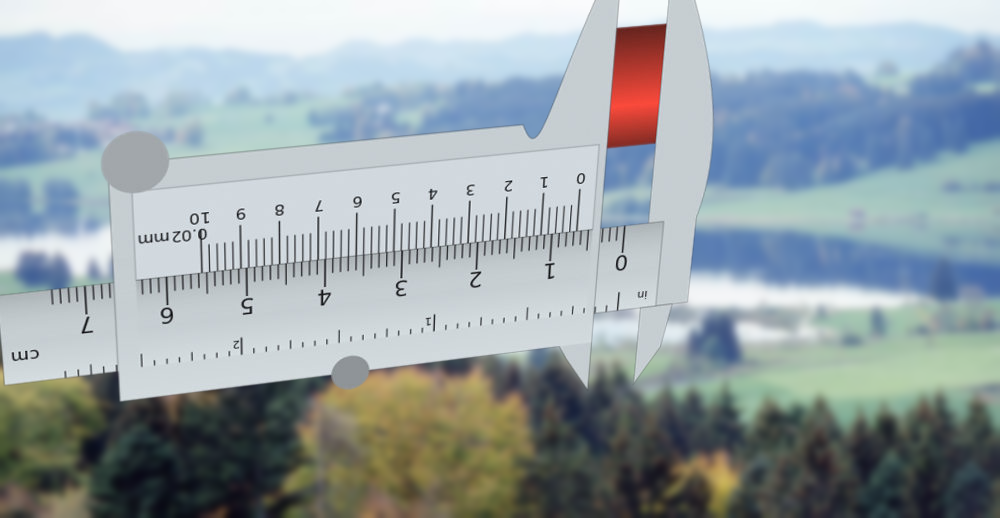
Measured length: 6.6 mm
